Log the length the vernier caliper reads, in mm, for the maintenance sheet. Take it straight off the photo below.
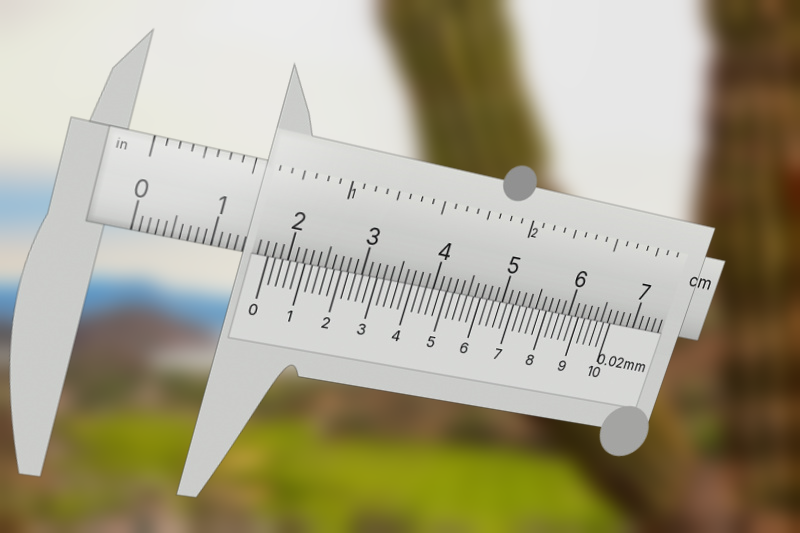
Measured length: 17.4 mm
